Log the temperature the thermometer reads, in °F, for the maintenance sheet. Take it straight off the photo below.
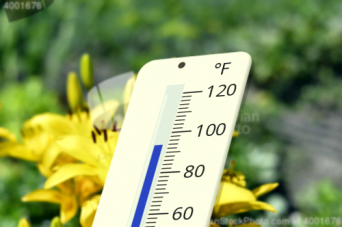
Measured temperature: 94 °F
